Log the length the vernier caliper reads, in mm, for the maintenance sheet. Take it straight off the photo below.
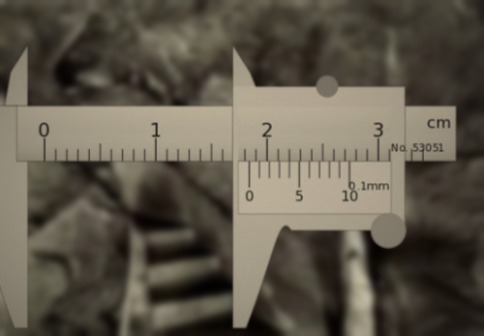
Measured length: 18.4 mm
